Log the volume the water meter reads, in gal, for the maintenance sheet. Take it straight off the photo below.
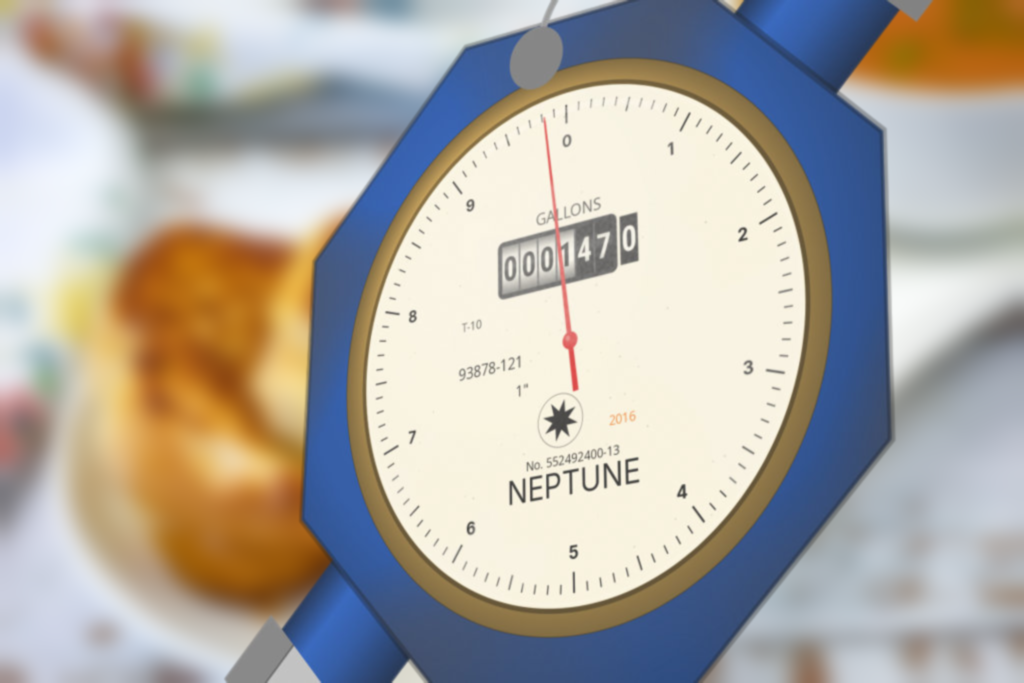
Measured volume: 1469.8 gal
